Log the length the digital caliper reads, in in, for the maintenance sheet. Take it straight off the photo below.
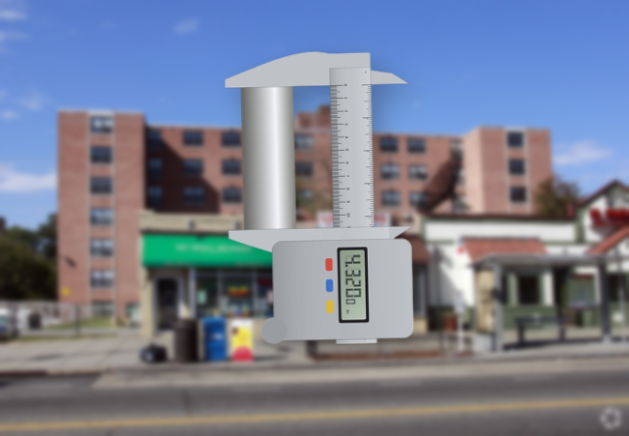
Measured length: 4.3200 in
